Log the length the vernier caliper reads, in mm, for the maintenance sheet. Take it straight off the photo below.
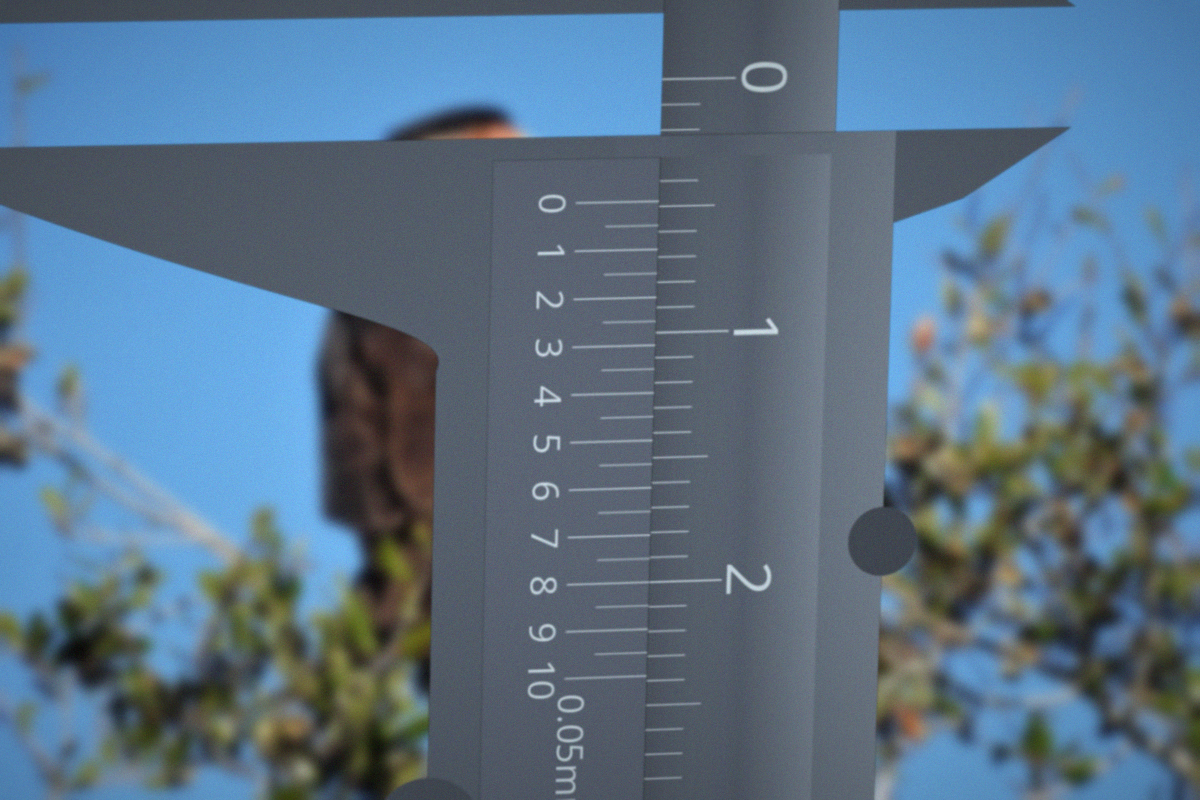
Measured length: 4.8 mm
